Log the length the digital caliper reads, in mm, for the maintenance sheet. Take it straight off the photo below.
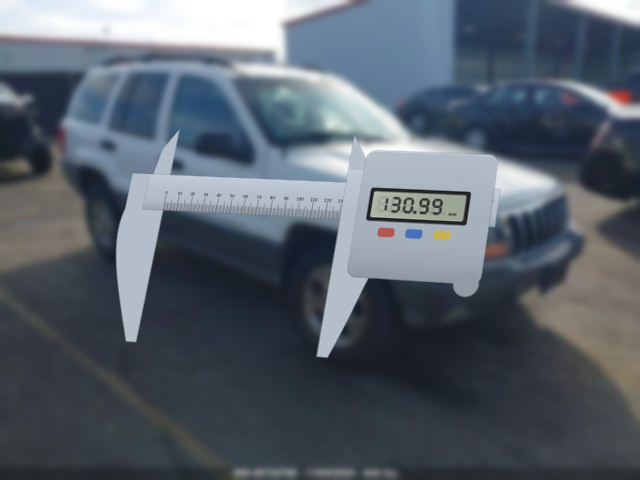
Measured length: 130.99 mm
